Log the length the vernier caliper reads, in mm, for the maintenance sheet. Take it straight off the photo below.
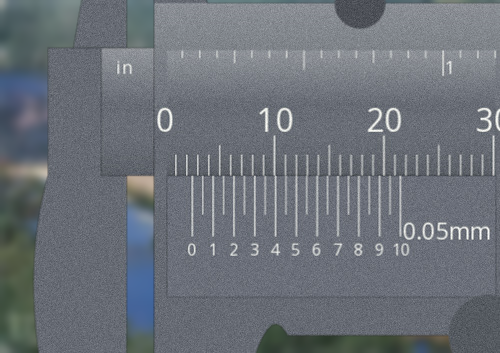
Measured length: 2.5 mm
